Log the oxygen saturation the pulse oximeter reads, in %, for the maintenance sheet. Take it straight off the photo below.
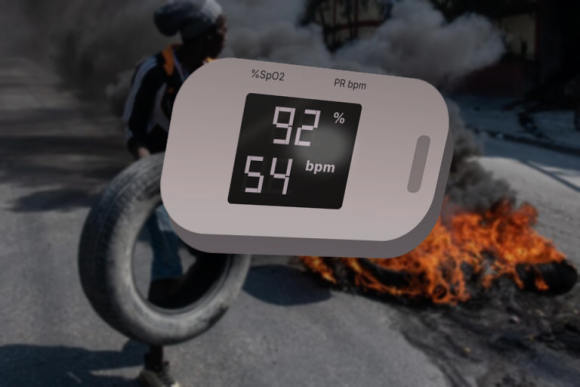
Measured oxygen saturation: 92 %
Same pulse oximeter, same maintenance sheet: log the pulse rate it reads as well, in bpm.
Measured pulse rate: 54 bpm
